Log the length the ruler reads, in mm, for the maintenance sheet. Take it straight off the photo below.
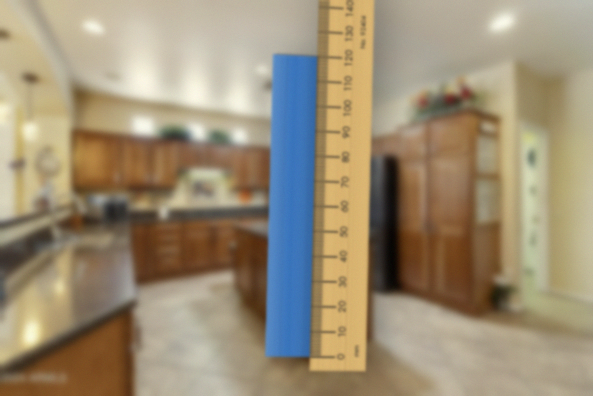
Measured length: 120 mm
